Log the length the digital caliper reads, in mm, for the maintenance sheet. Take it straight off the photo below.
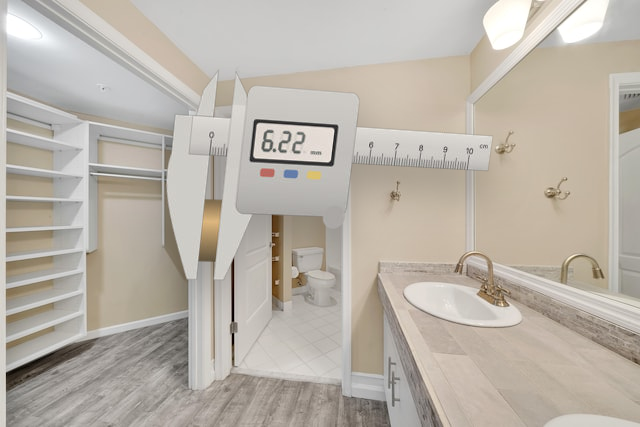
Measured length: 6.22 mm
